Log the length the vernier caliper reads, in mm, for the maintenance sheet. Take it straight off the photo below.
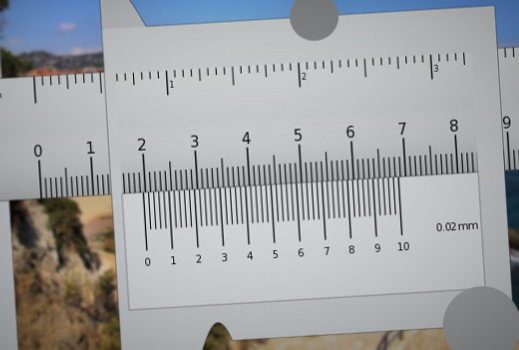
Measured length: 19.6 mm
